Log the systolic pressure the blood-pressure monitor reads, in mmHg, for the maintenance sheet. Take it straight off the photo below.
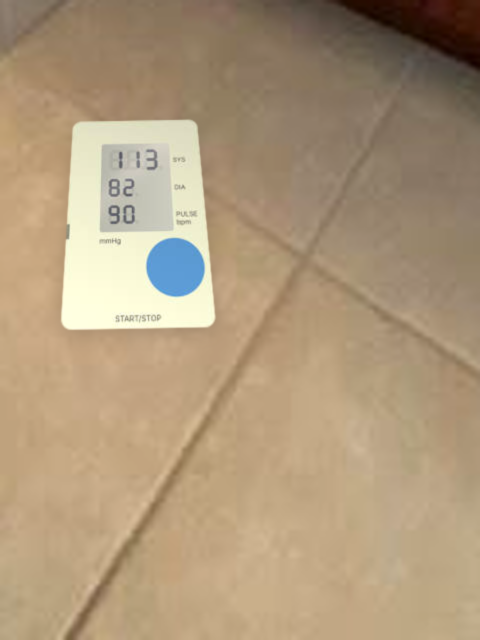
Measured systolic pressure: 113 mmHg
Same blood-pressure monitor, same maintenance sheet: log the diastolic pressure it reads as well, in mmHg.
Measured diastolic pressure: 82 mmHg
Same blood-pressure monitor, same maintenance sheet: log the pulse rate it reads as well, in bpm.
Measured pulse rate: 90 bpm
